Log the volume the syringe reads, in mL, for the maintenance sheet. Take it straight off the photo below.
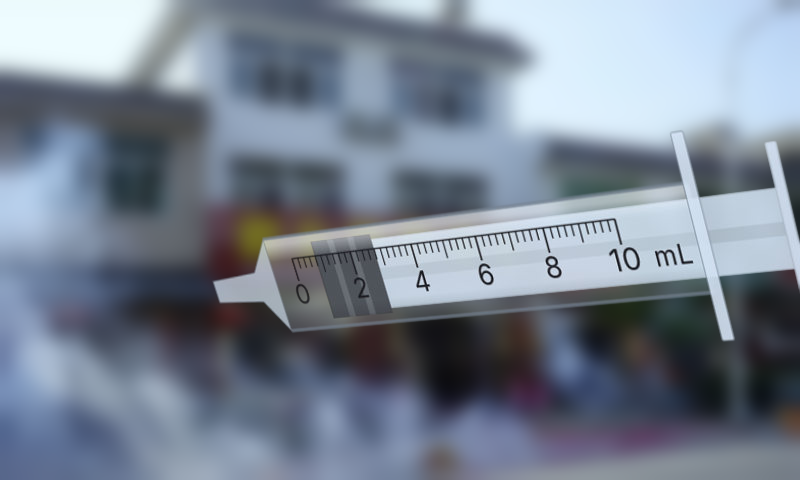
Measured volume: 0.8 mL
